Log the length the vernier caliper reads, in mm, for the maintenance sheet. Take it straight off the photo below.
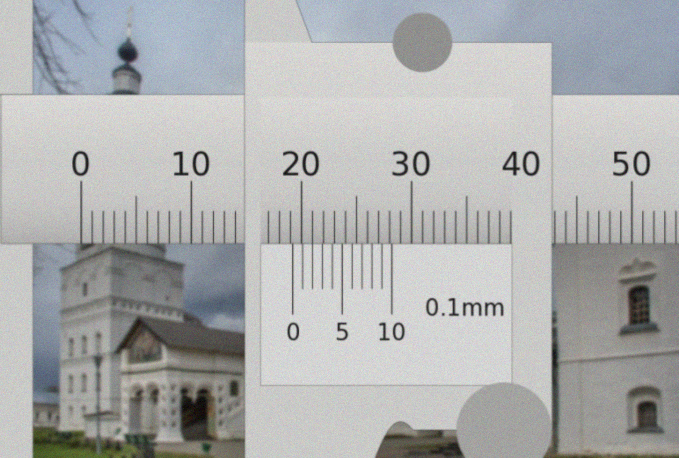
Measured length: 19.2 mm
